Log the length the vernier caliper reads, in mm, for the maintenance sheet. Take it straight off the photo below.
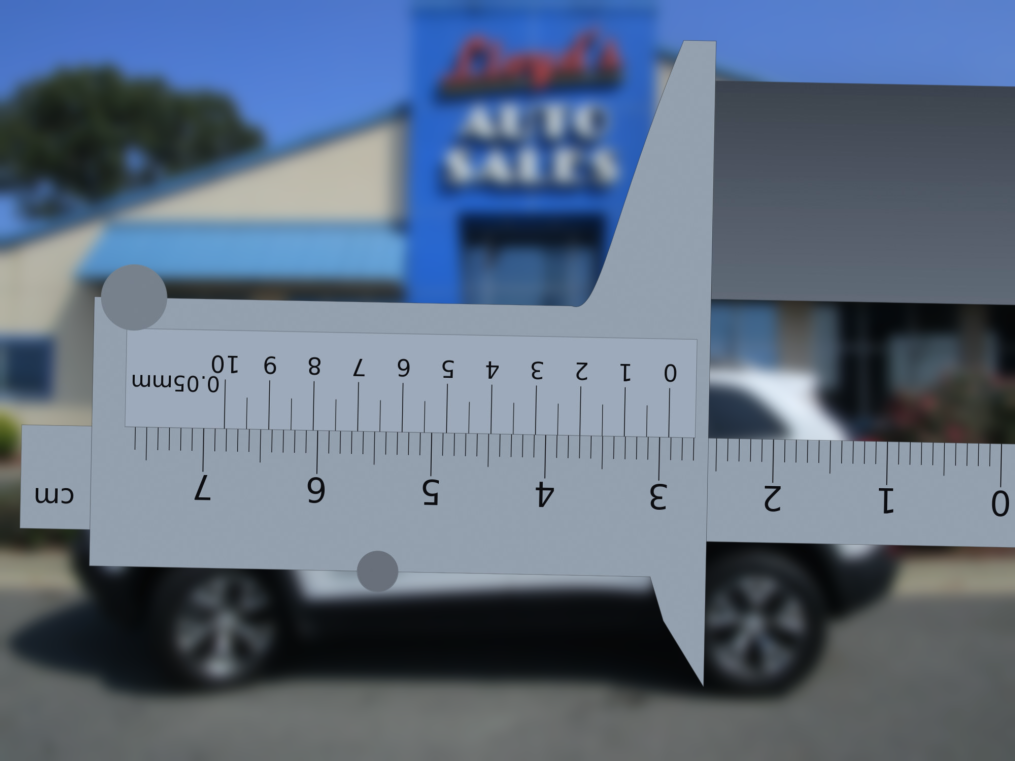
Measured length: 29.2 mm
